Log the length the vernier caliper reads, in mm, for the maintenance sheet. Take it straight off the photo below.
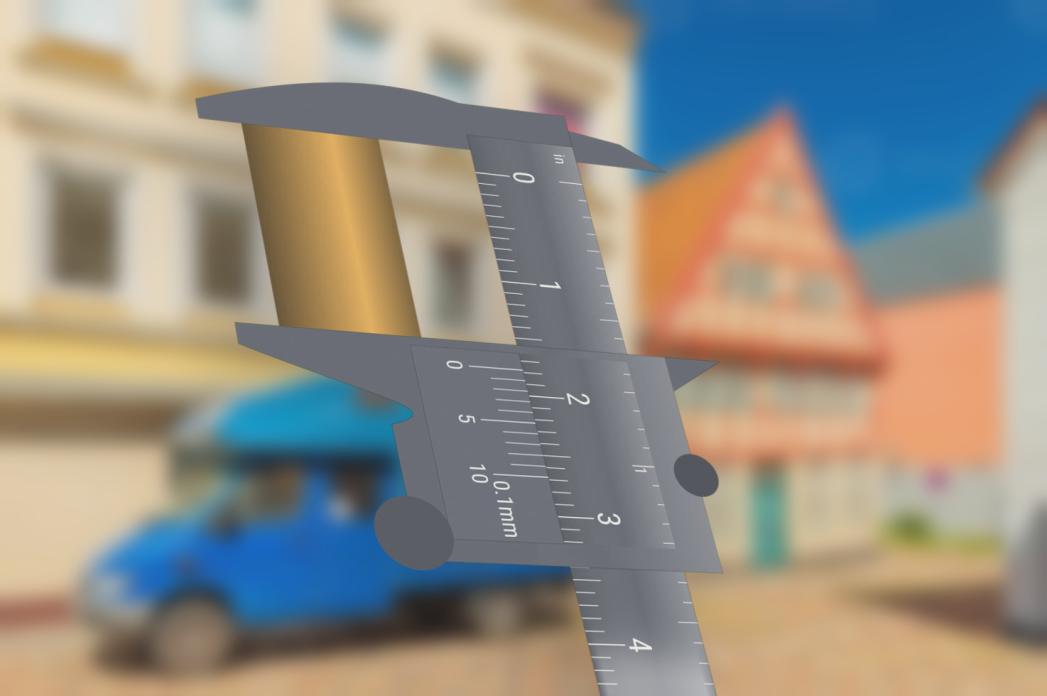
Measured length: 17.8 mm
